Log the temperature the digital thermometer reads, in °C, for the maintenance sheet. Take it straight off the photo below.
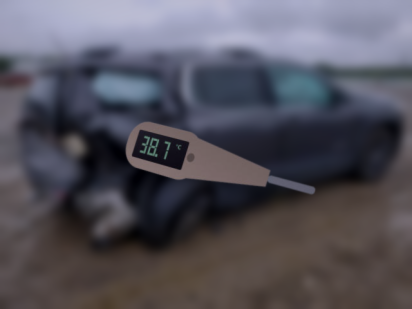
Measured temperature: 38.7 °C
